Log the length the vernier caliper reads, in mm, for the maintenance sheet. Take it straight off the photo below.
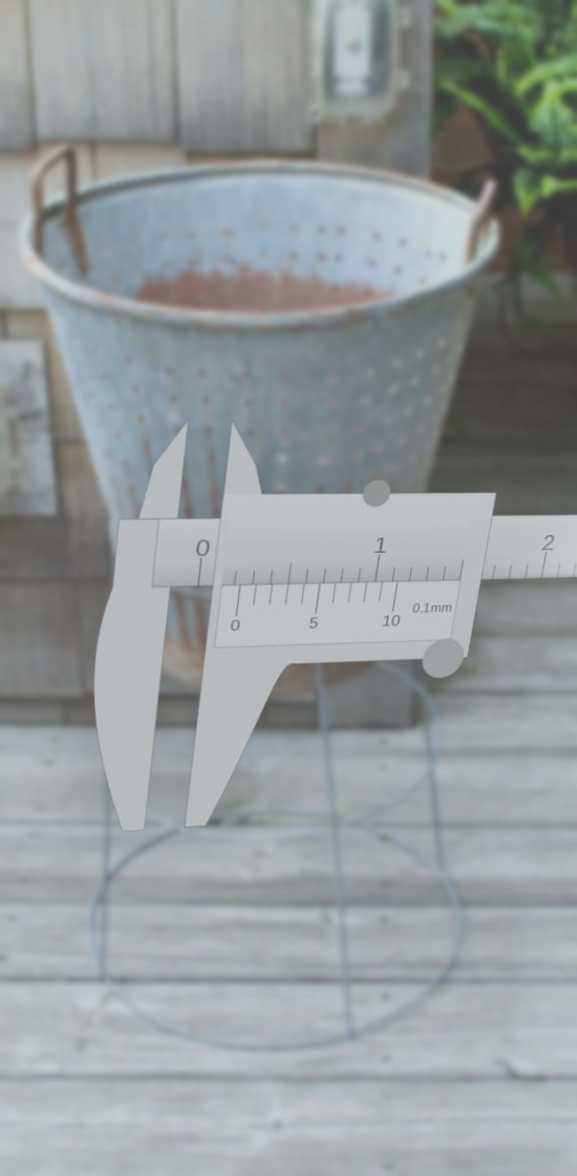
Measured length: 2.3 mm
